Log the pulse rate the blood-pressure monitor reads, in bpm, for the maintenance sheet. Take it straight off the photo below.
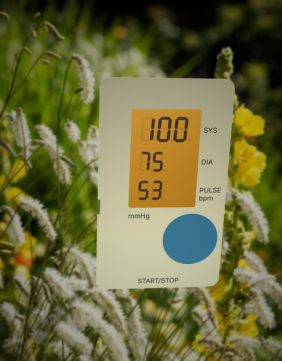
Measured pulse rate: 53 bpm
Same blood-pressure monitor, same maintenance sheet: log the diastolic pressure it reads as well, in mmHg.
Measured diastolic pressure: 75 mmHg
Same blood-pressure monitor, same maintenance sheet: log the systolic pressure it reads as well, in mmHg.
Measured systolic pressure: 100 mmHg
